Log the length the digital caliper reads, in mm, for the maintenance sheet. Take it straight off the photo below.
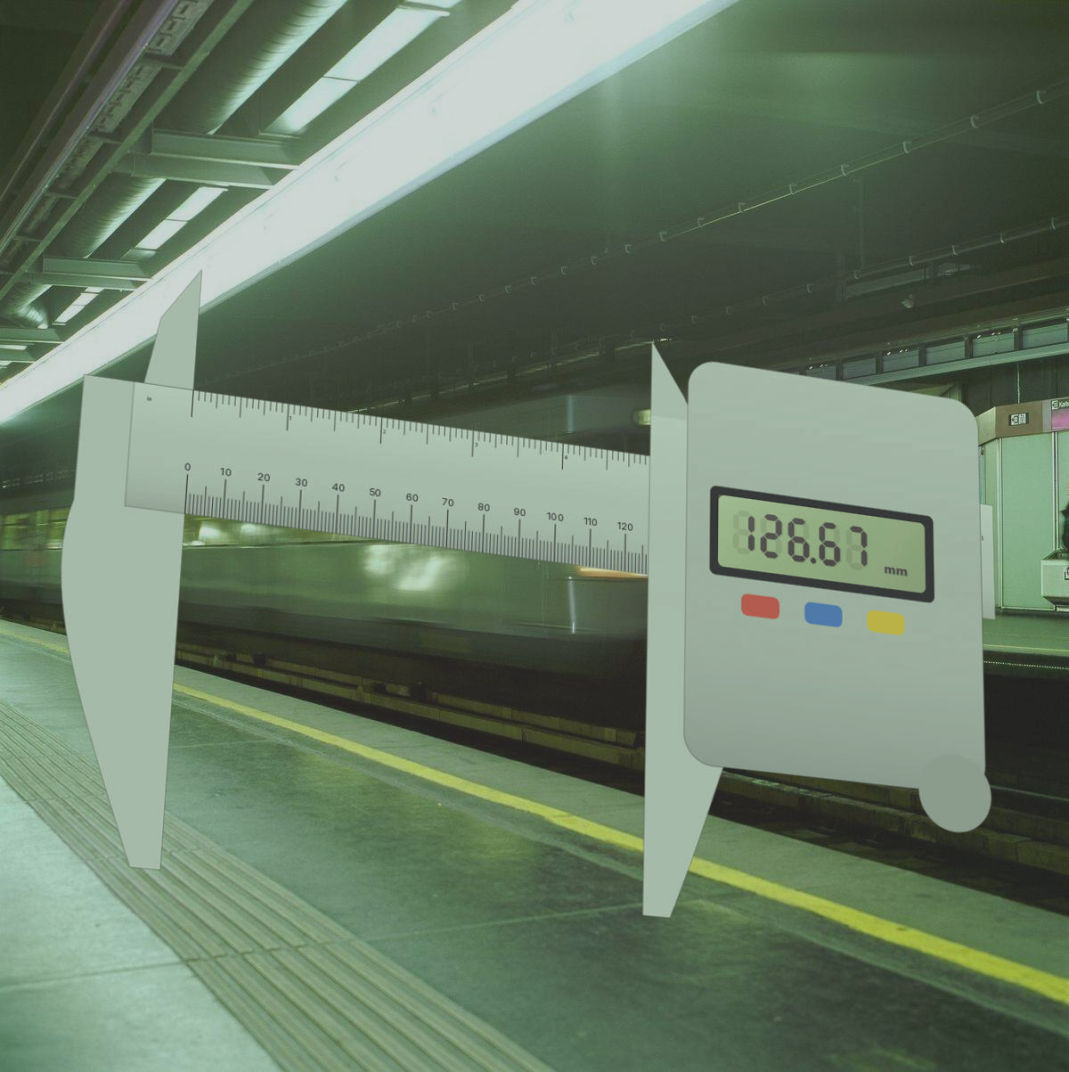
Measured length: 126.67 mm
